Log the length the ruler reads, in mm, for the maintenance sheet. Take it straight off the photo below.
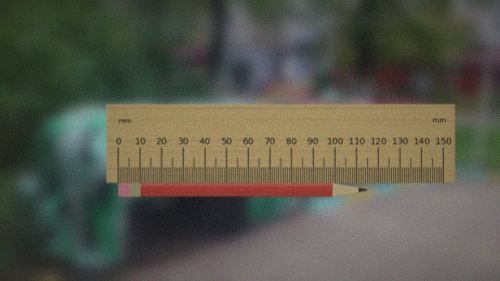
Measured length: 115 mm
